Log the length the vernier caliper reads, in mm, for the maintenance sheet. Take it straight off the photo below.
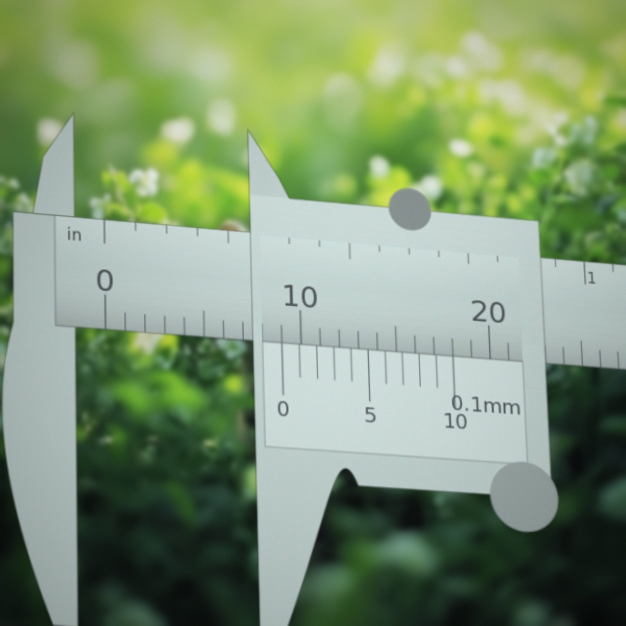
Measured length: 9.0 mm
